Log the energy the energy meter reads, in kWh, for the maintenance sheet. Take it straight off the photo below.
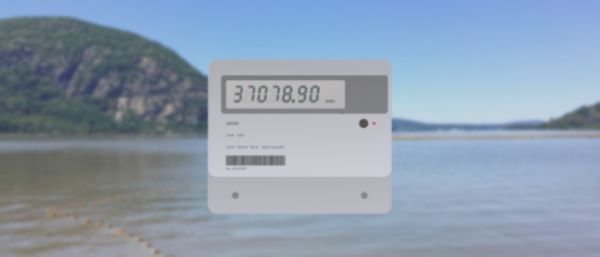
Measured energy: 37078.90 kWh
